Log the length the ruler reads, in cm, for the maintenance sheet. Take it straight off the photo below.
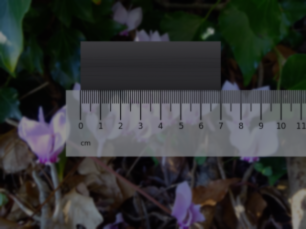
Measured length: 7 cm
